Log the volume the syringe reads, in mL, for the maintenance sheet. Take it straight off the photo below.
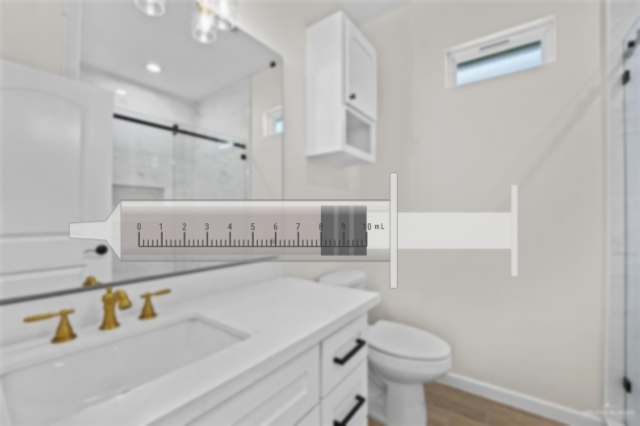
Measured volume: 8 mL
